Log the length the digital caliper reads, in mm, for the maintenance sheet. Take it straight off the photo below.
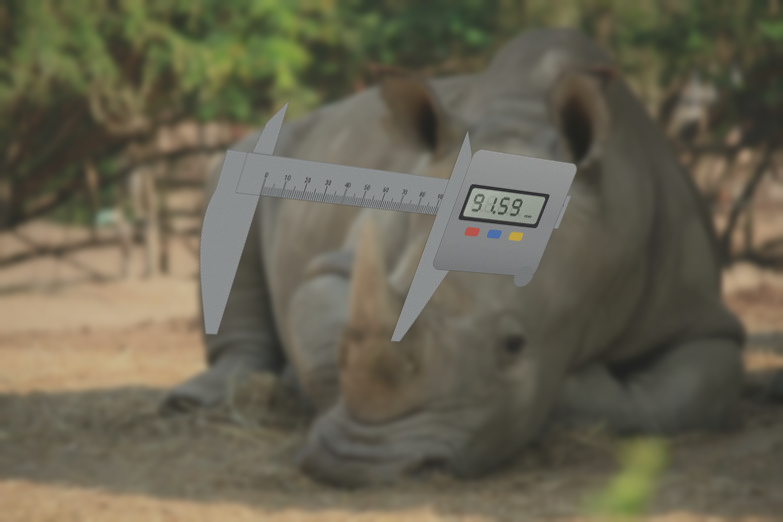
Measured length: 91.59 mm
